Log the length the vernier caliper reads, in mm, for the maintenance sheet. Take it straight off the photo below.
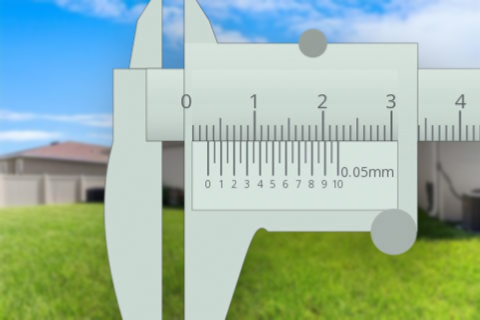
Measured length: 3.2 mm
